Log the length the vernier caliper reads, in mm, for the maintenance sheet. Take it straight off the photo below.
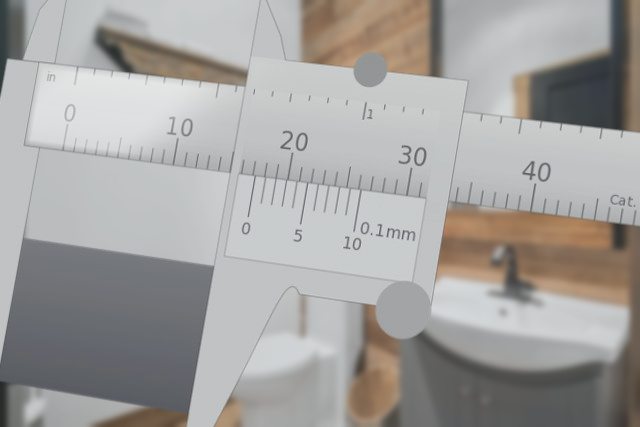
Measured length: 17.2 mm
